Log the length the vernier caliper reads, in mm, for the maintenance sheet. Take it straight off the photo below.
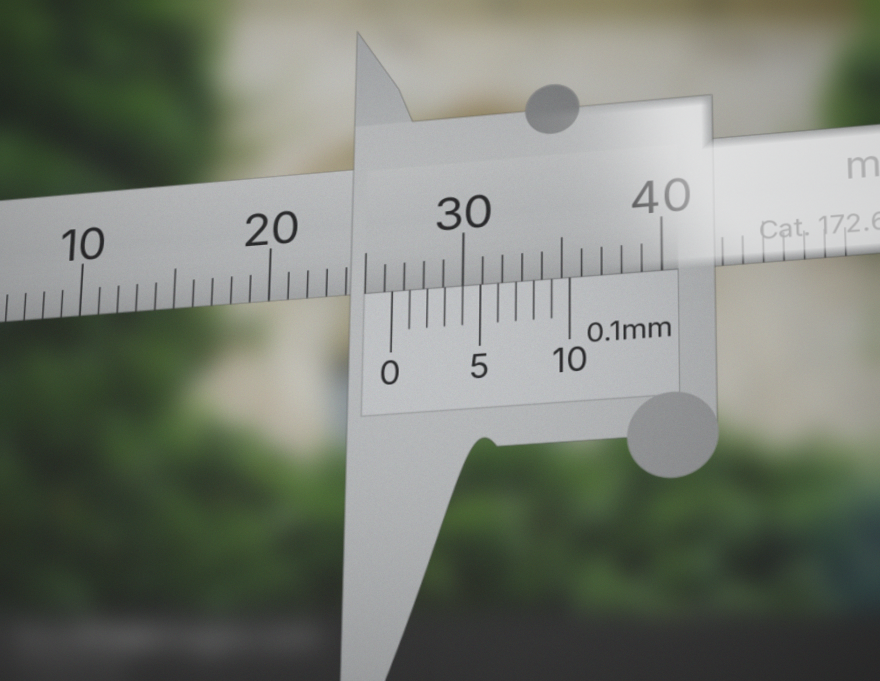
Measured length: 26.4 mm
